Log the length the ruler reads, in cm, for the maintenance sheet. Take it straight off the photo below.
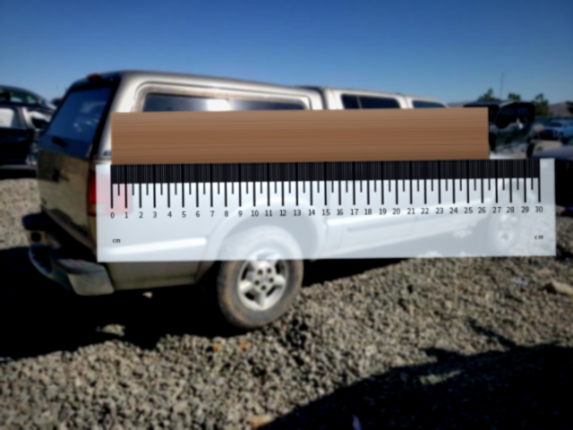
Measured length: 26.5 cm
